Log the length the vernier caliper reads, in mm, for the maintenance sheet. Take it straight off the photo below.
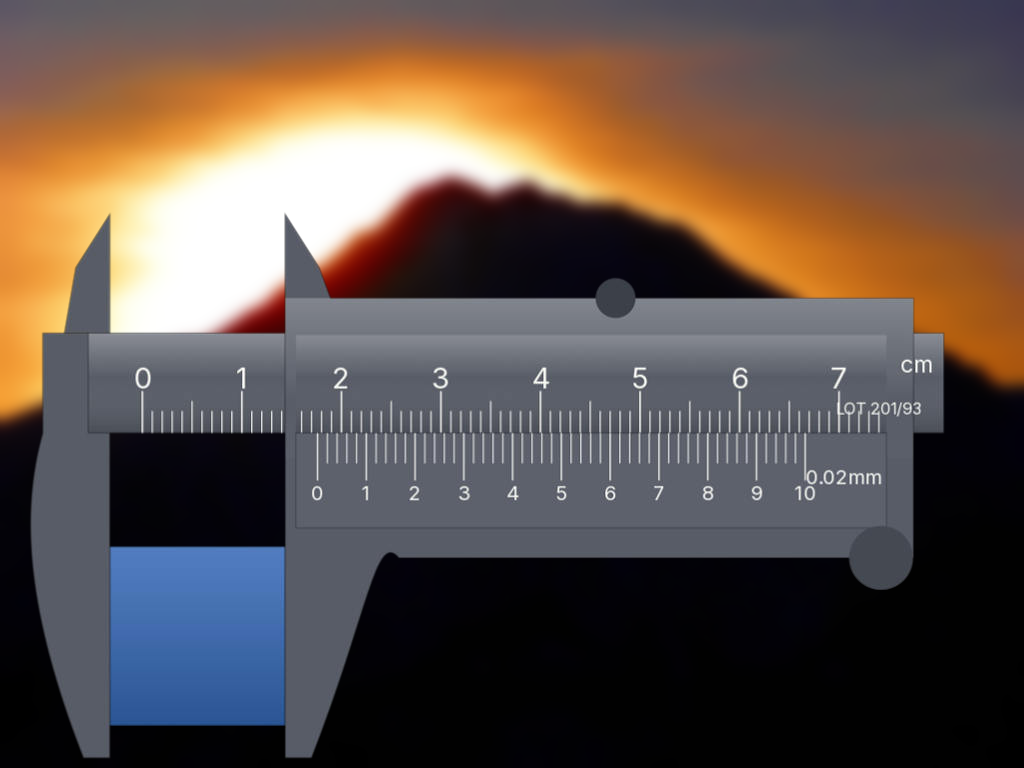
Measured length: 17.6 mm
